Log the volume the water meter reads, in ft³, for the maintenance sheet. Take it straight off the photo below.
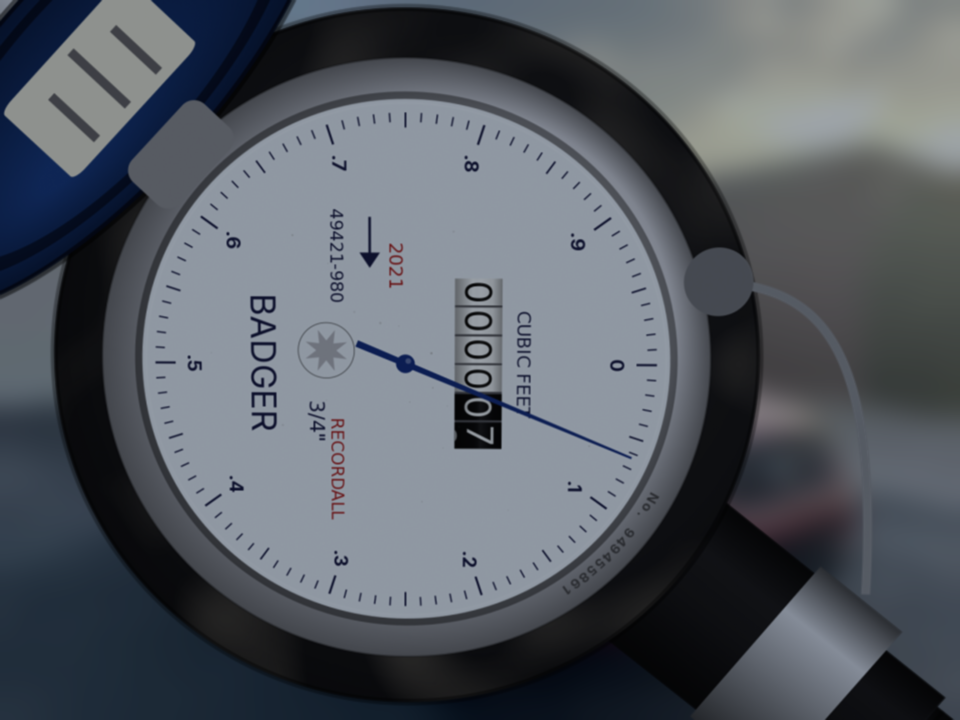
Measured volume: 7.06 ft³
